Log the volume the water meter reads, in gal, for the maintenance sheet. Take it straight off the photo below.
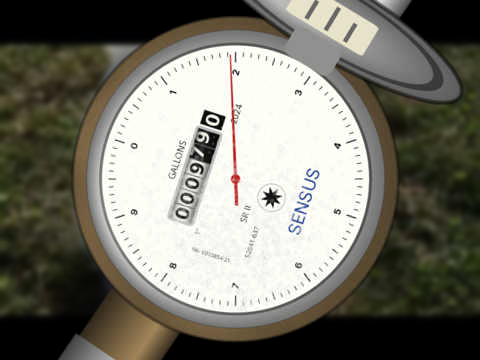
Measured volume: 9791.9 gal
